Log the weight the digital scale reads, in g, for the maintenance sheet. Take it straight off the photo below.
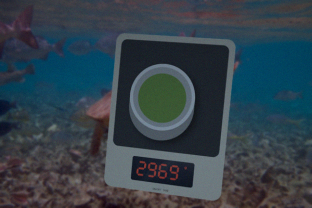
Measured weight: 2969 g
